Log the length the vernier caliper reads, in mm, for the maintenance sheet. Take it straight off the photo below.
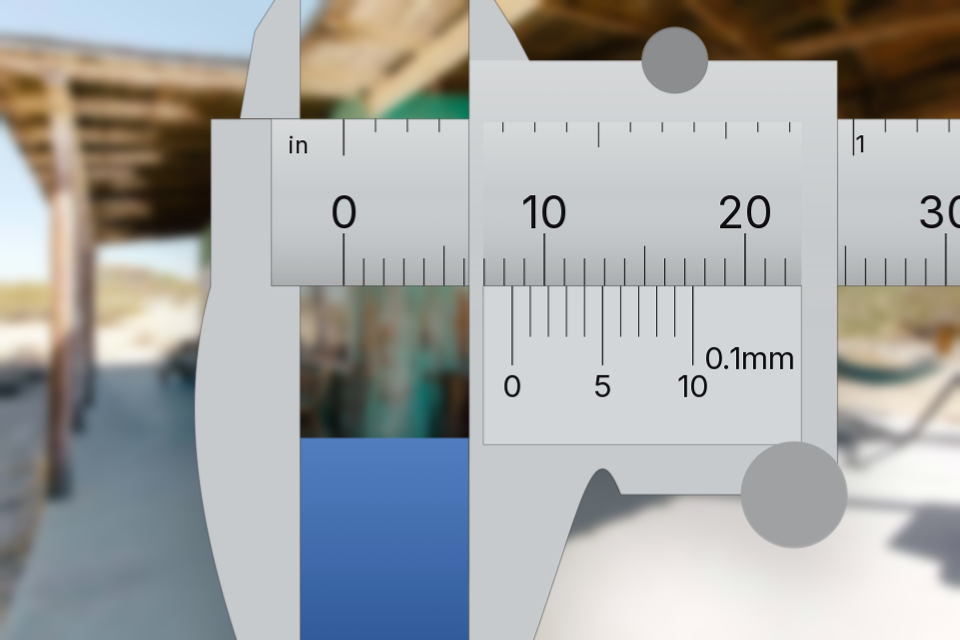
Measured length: 8.4 mm
